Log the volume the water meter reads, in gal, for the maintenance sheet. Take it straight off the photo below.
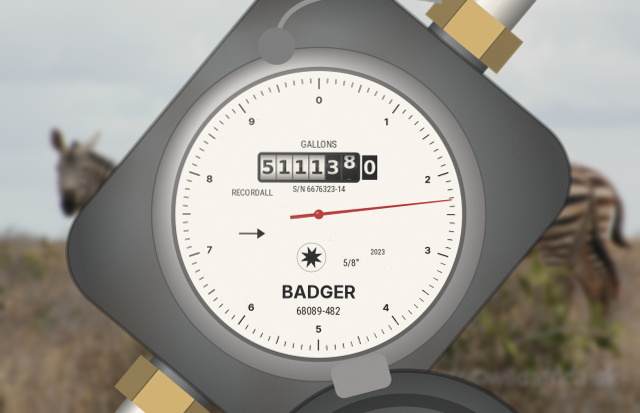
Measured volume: 5111382.3 gal
